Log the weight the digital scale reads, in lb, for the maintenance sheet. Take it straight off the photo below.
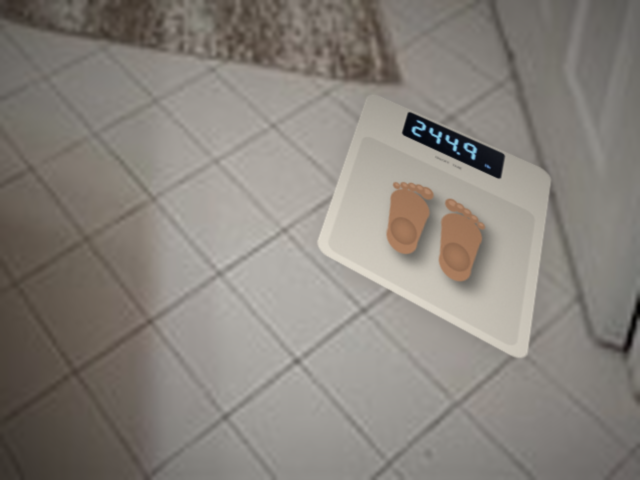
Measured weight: 244.9 lb
